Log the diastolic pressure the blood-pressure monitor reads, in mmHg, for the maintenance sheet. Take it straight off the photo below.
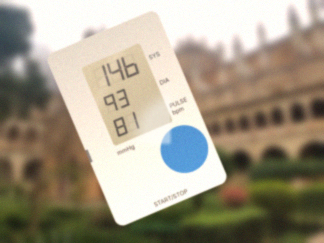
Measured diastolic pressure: 93 mmHg
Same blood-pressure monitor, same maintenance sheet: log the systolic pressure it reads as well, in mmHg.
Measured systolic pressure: 146 mmHg
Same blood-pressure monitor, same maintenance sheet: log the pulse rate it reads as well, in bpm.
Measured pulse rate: 81 bpm
